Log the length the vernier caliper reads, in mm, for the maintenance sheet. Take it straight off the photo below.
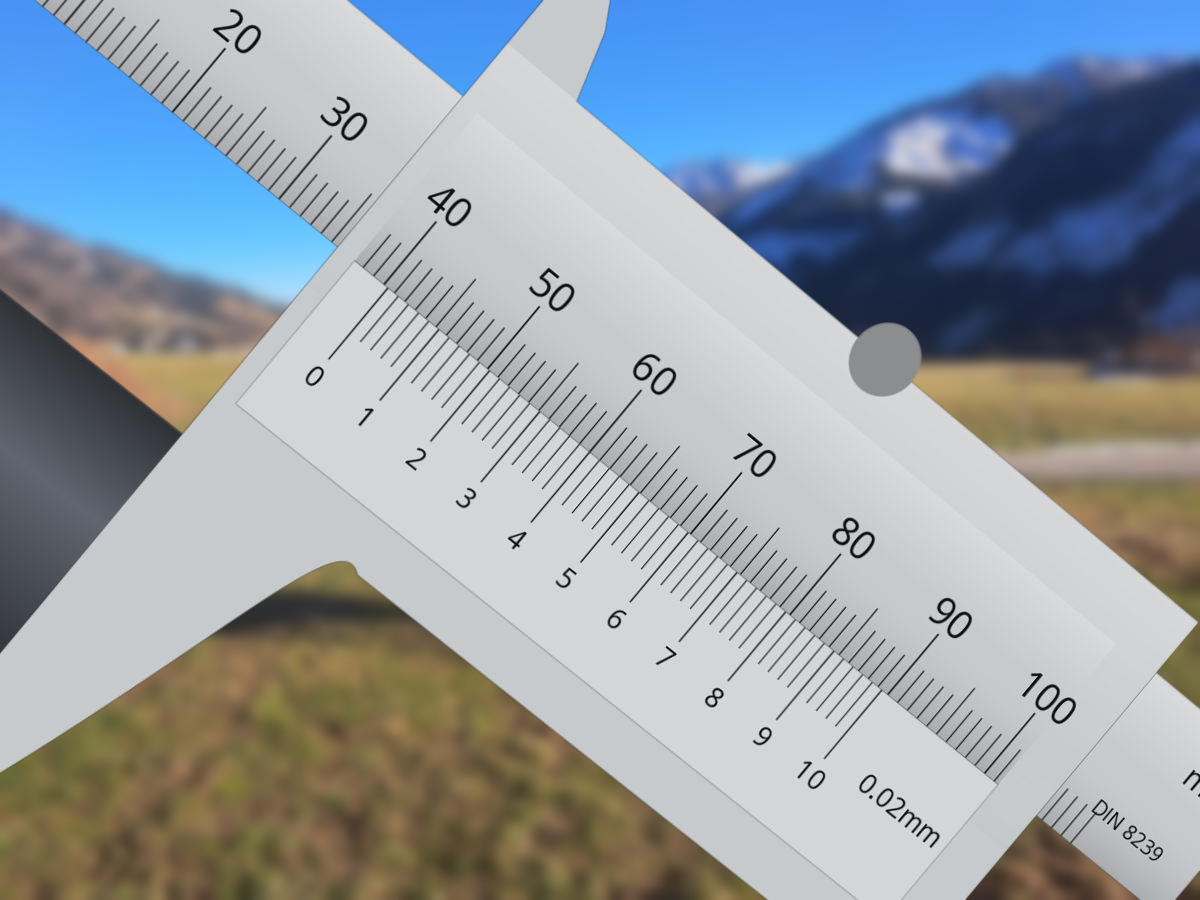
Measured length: 40.4 mm
